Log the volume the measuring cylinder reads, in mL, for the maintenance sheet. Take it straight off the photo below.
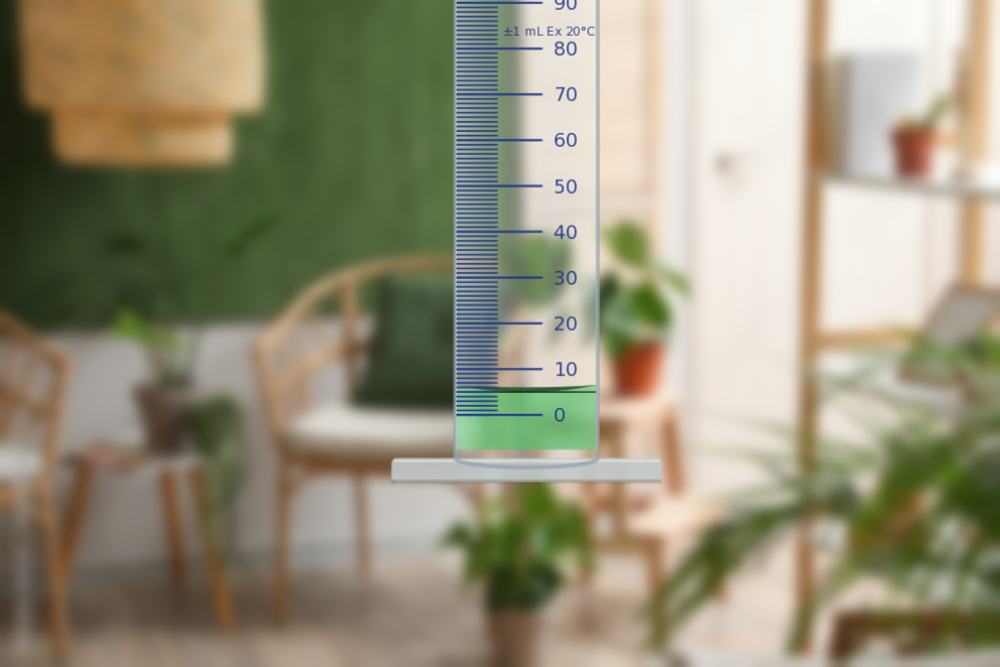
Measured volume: 5 mL
